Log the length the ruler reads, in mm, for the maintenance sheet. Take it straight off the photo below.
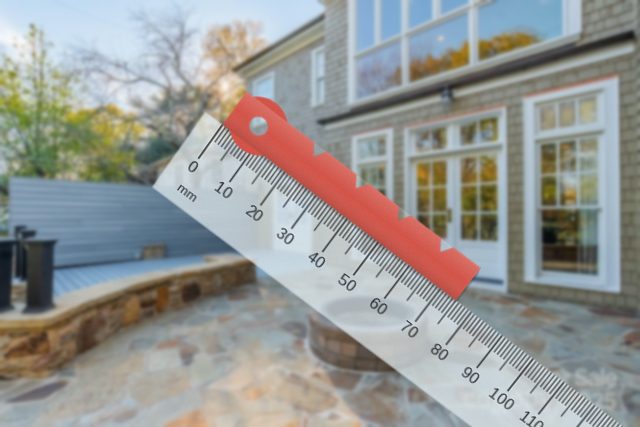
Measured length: 75 mm
